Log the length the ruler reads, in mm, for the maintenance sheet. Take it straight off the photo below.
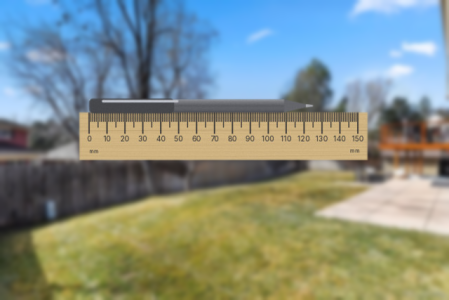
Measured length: 125 mm
